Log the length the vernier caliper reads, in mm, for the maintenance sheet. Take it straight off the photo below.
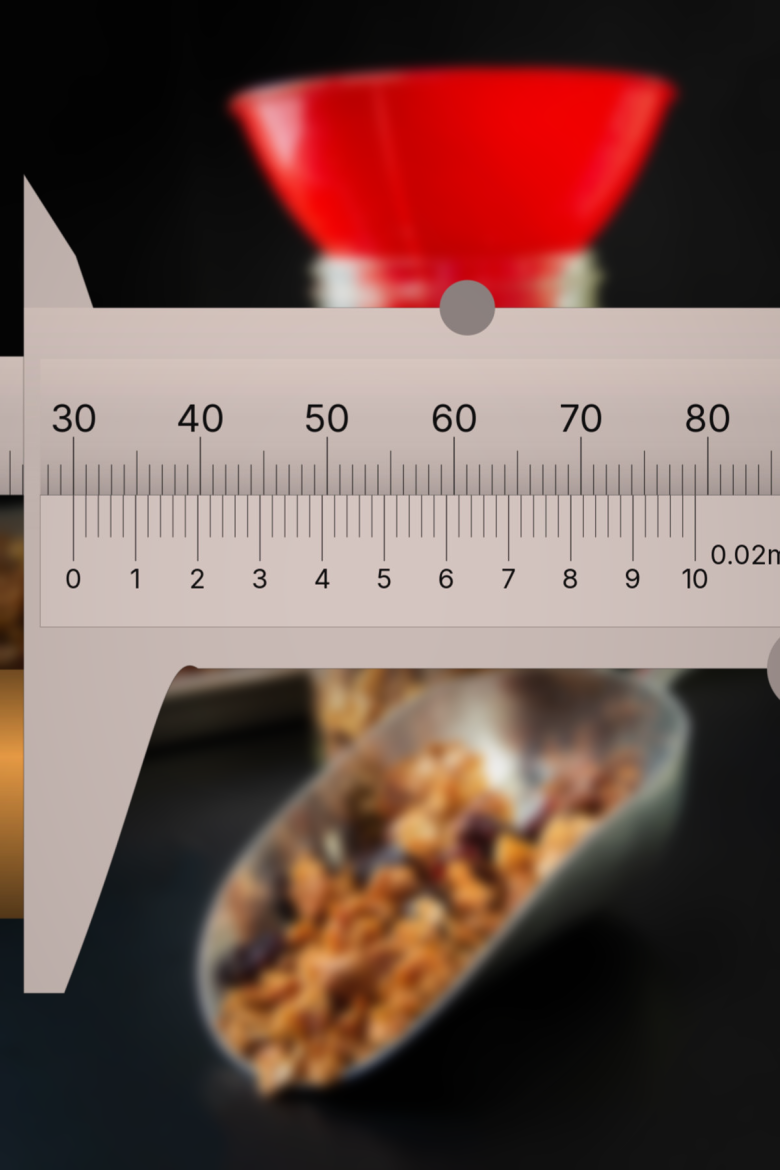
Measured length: 30.0 mm
